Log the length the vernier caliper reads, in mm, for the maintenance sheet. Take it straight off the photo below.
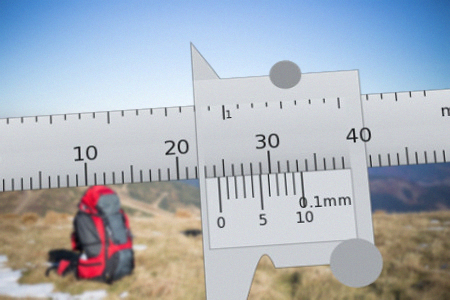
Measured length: 24.4 mm
